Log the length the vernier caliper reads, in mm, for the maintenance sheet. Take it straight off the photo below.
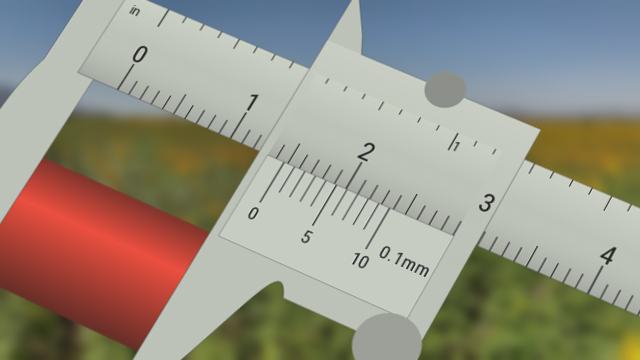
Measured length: 14.7 mm
